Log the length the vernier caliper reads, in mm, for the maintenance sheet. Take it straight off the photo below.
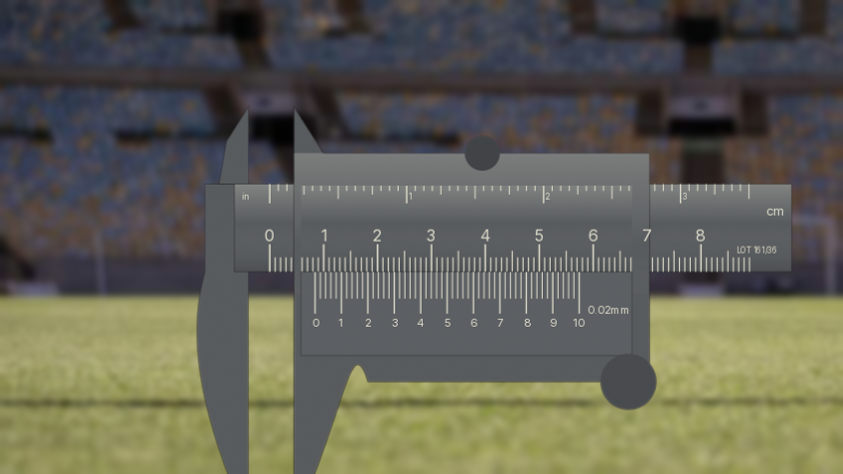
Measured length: 8.4 mm
